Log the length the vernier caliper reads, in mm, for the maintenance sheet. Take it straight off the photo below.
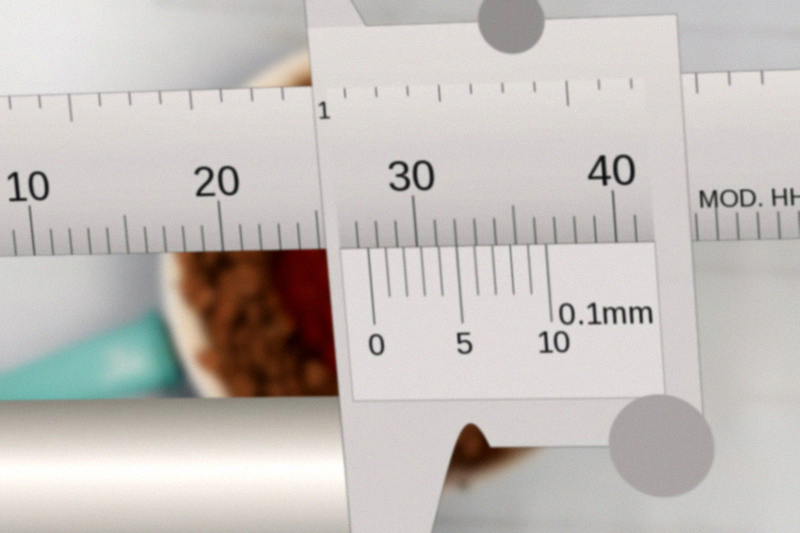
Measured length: 27.5 mm
